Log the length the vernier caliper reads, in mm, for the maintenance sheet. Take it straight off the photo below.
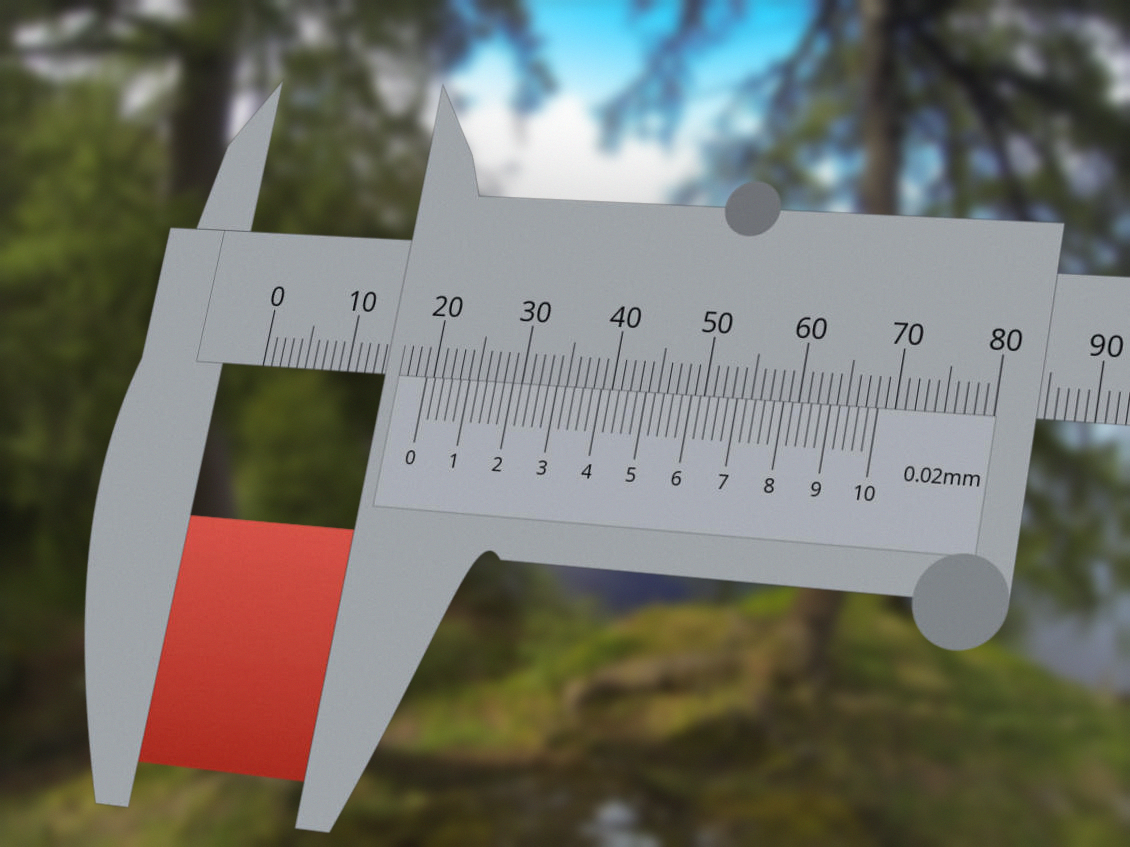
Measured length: 19.2 mm
